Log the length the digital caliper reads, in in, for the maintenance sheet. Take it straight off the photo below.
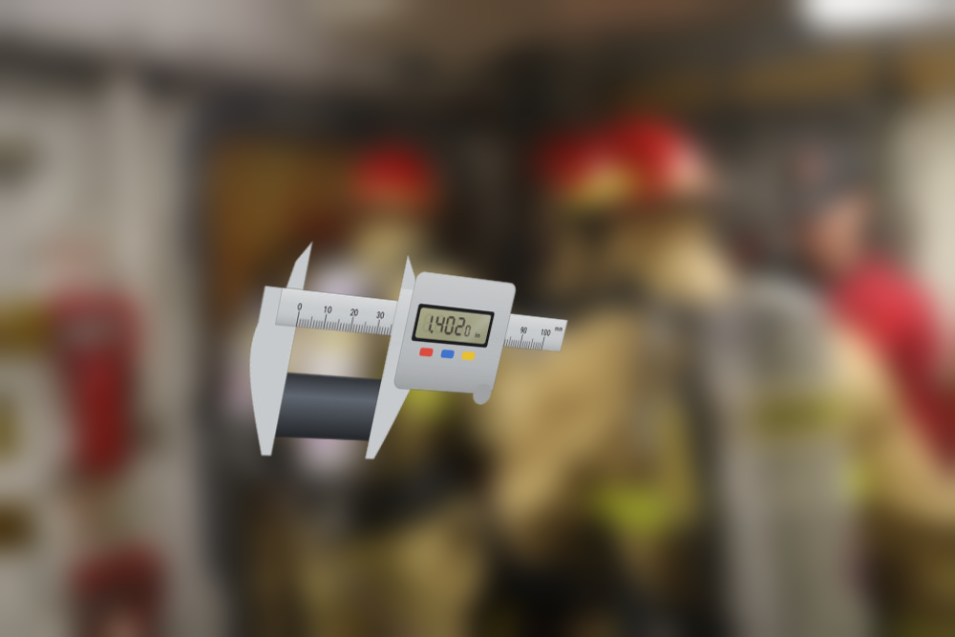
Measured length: 1.4020 in
